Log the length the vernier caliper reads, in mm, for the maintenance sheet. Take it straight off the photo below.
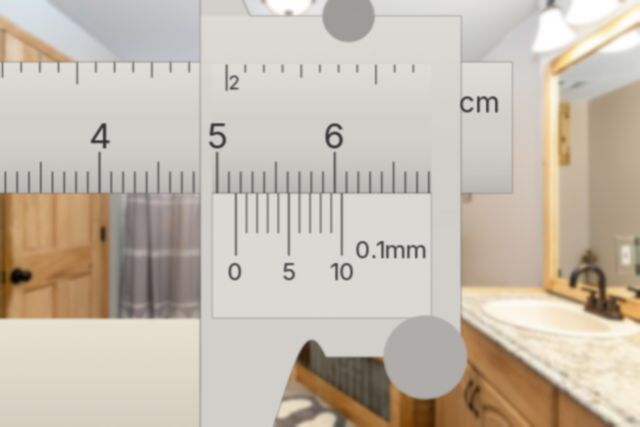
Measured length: 51.6 mm
